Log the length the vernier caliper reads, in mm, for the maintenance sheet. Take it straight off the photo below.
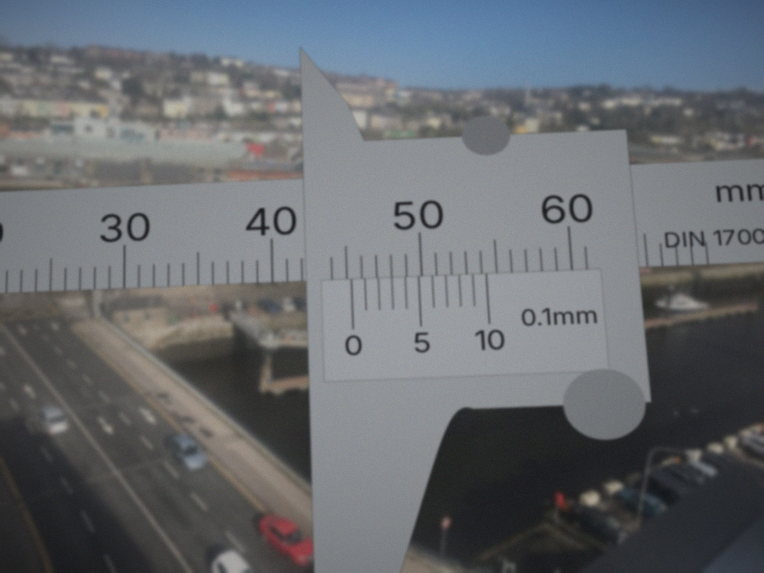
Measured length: 45.3 mm
